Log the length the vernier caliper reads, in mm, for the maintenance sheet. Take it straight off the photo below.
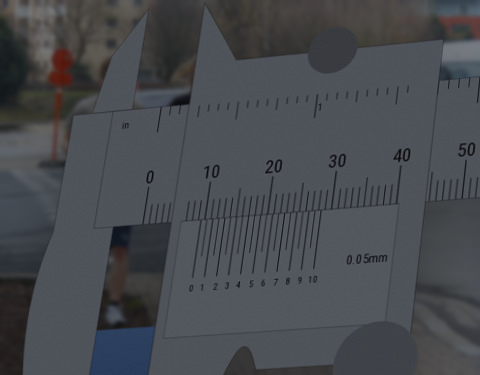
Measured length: 9.4 mm
